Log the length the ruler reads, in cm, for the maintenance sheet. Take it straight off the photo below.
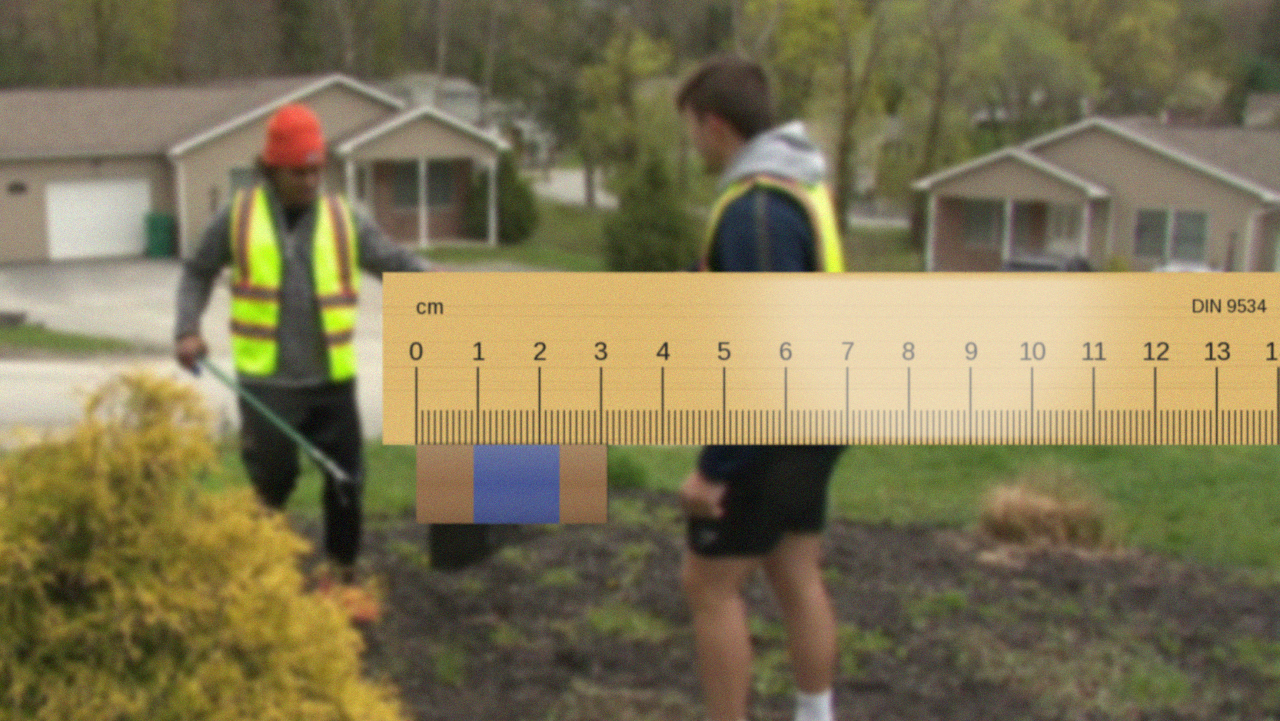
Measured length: 3.1 cm
